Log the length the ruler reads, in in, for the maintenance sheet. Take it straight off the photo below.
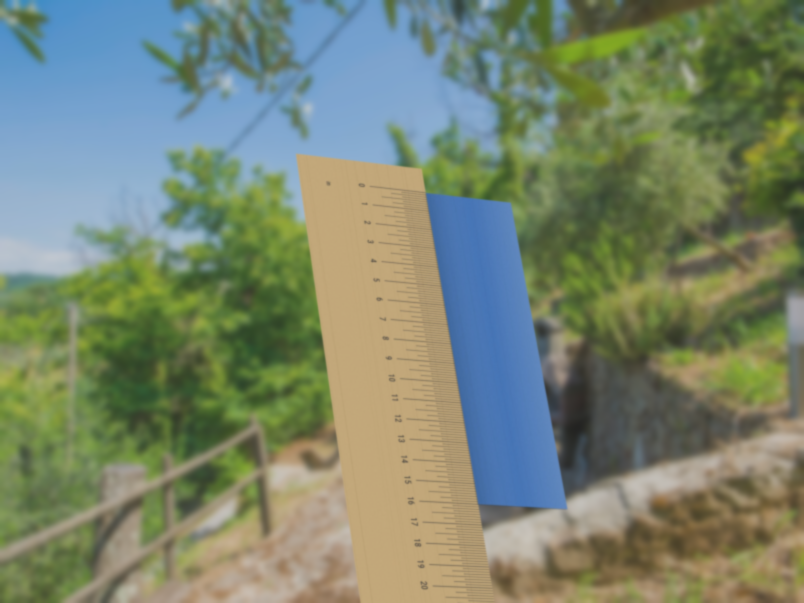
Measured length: 16 in
